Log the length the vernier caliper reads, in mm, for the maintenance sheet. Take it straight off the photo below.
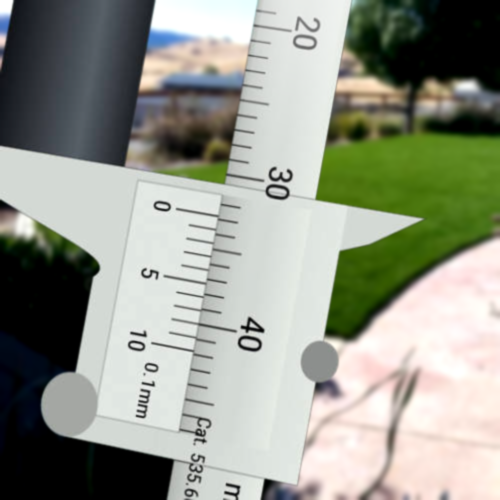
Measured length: 32.8 mm
